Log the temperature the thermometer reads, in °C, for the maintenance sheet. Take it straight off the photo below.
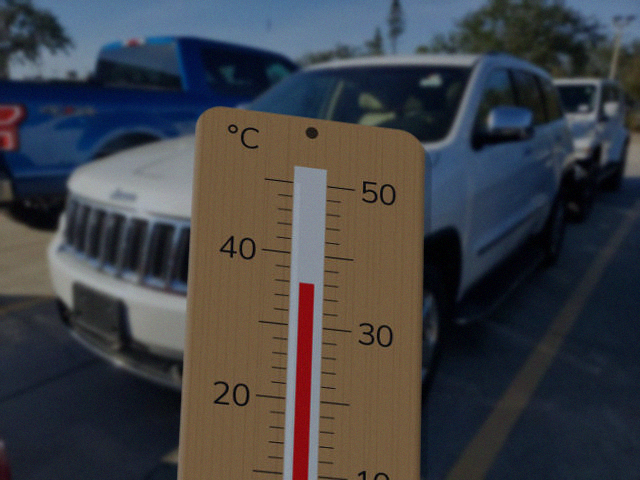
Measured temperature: 36 °C
